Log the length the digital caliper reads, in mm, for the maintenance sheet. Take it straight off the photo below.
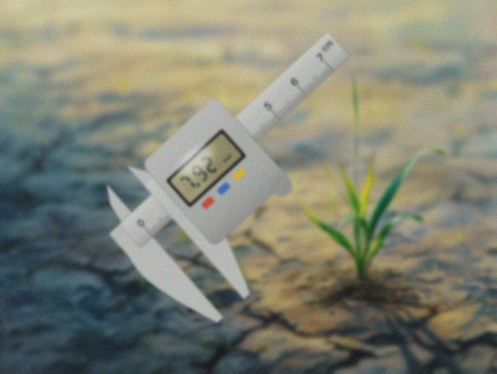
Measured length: 7.92 mm
